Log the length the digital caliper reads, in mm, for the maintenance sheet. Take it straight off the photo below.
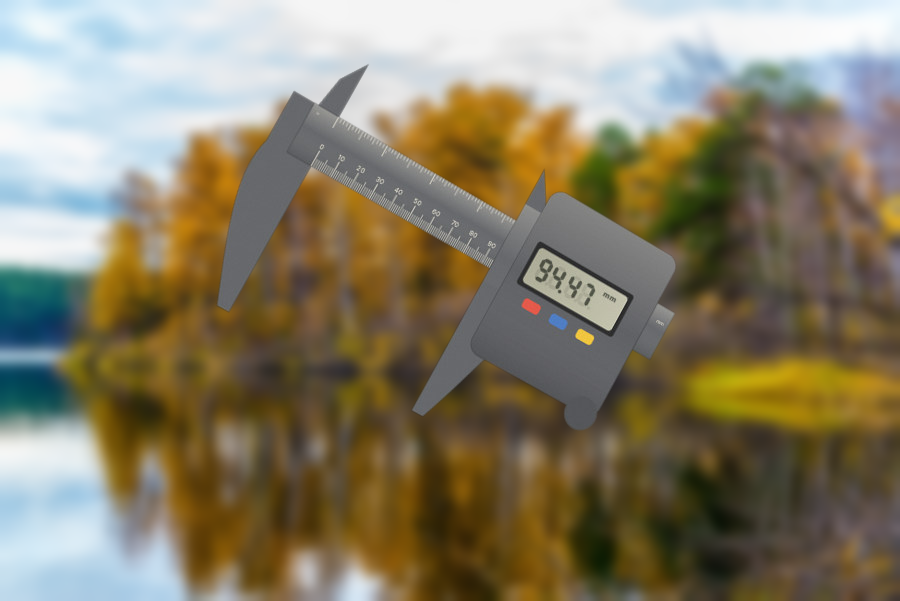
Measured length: 94.47 mm
